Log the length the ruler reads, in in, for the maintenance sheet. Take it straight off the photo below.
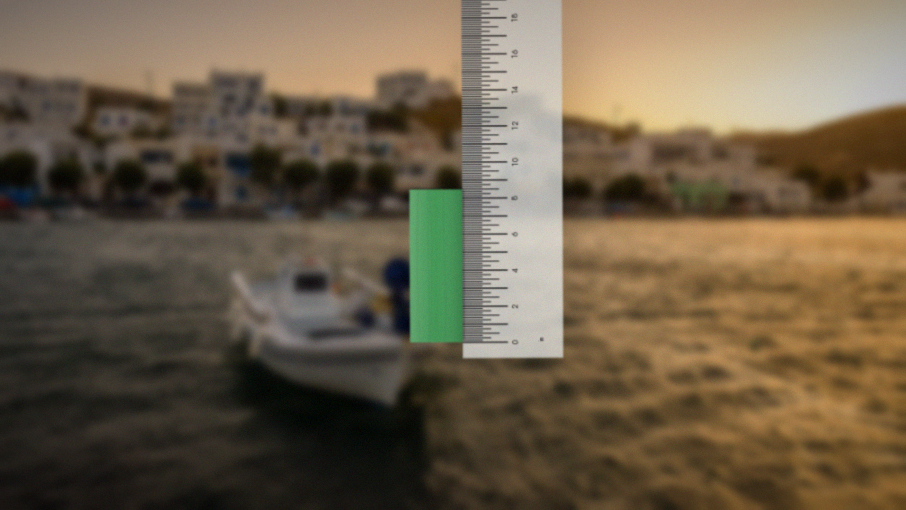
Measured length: 8.5 in
